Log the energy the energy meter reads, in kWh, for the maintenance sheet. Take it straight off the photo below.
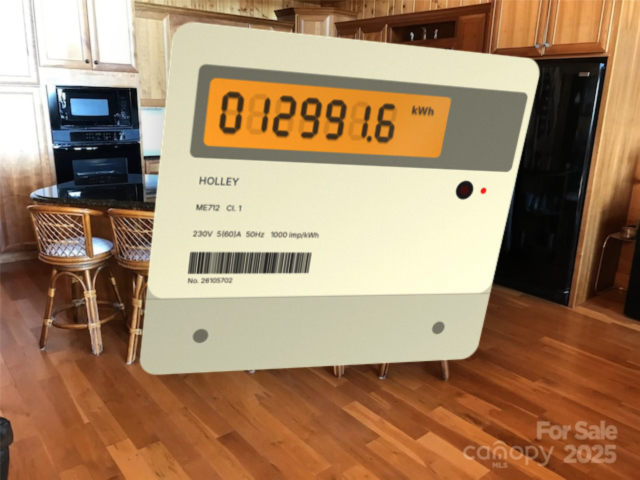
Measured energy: 12991.6 kWh
